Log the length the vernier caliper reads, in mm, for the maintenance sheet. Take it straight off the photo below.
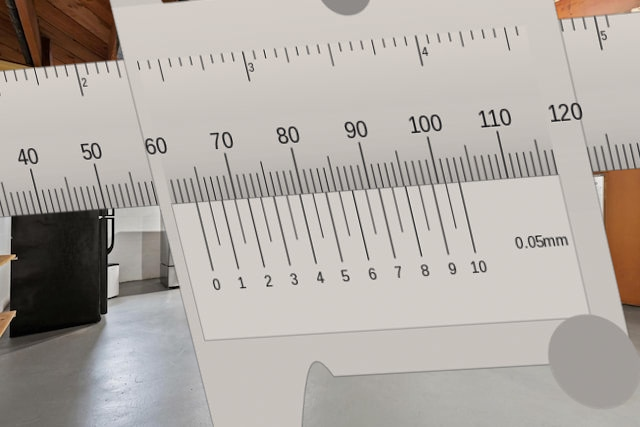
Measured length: 64.0 mm
